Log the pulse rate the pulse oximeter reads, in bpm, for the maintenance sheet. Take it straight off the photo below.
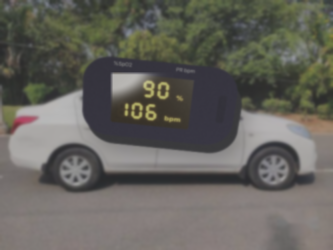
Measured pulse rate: 106 bpm
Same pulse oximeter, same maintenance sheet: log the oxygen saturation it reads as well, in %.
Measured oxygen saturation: 90 %
